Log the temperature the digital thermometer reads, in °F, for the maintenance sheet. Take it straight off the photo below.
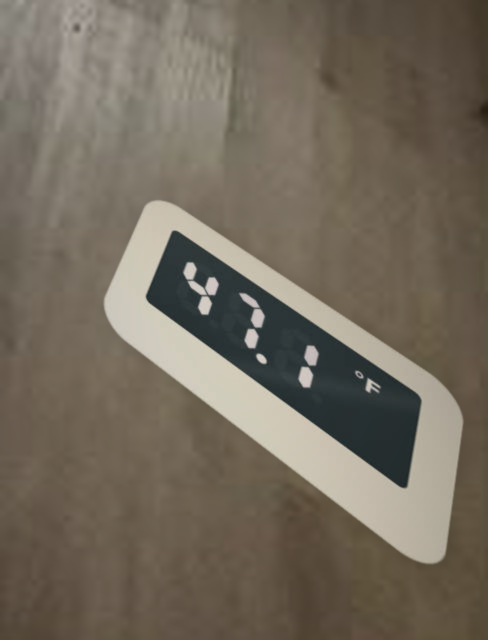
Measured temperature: 47.1 °F
